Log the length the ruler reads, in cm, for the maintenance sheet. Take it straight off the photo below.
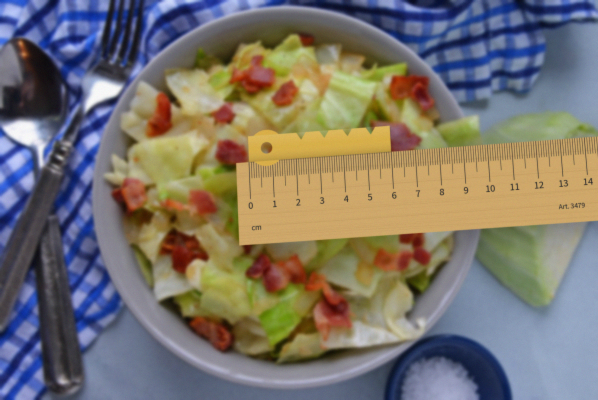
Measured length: 6 cm
